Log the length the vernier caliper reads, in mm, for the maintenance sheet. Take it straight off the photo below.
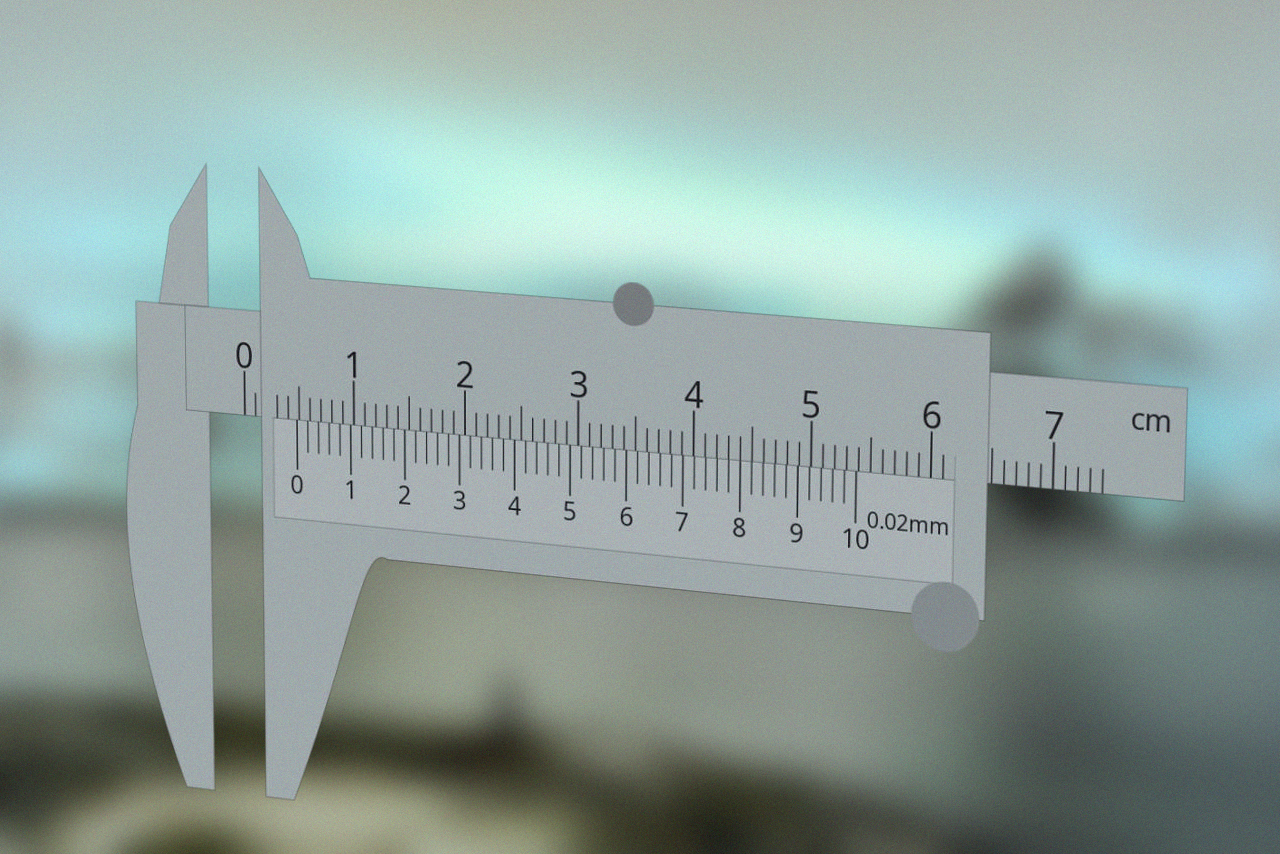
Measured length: 4.8 mm
